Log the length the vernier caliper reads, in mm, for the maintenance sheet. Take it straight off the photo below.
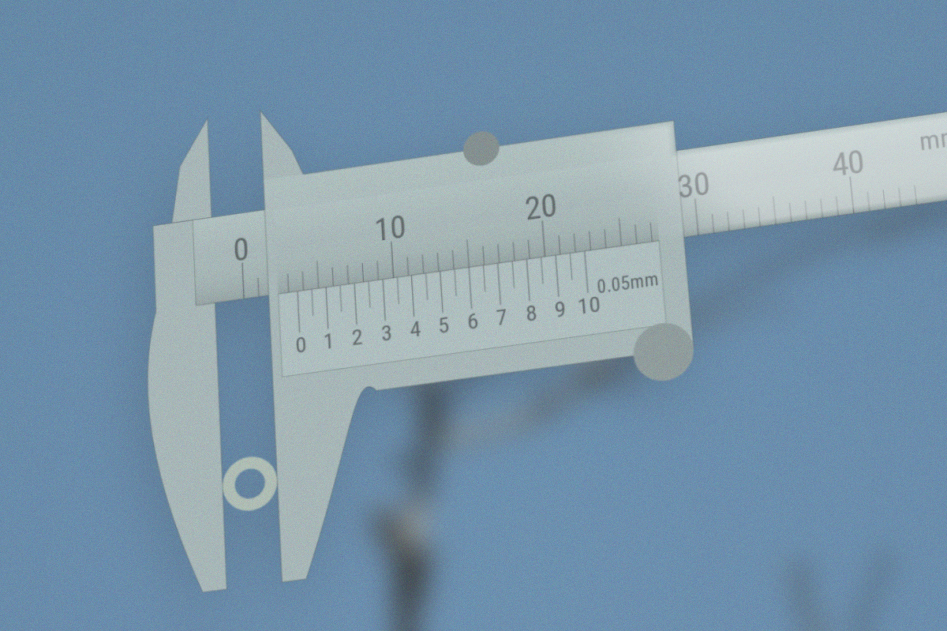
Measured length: 3.6 mm
